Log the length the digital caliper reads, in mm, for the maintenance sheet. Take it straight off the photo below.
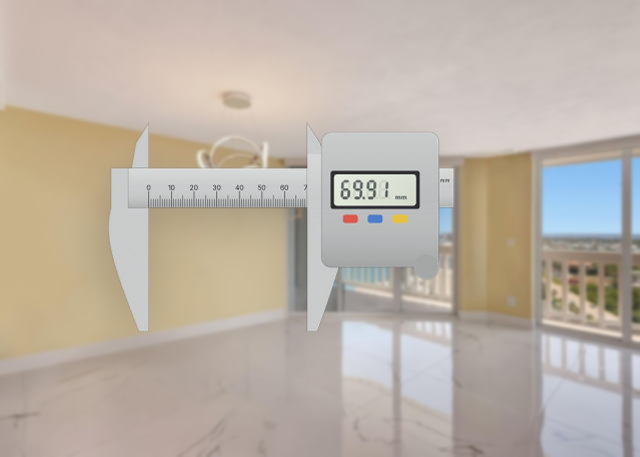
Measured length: 69.91 mm
